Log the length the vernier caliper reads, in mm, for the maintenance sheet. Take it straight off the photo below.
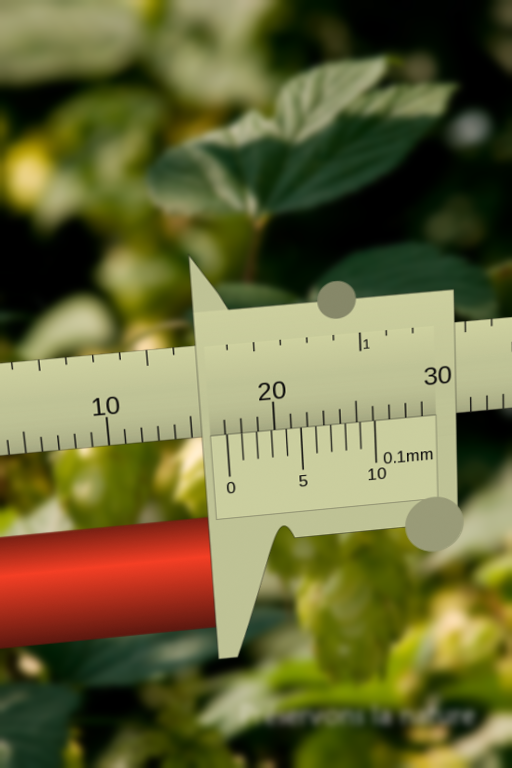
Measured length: 17.1 mm
